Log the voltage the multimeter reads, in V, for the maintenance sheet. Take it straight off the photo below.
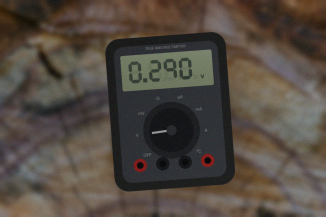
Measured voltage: 0.290 V
